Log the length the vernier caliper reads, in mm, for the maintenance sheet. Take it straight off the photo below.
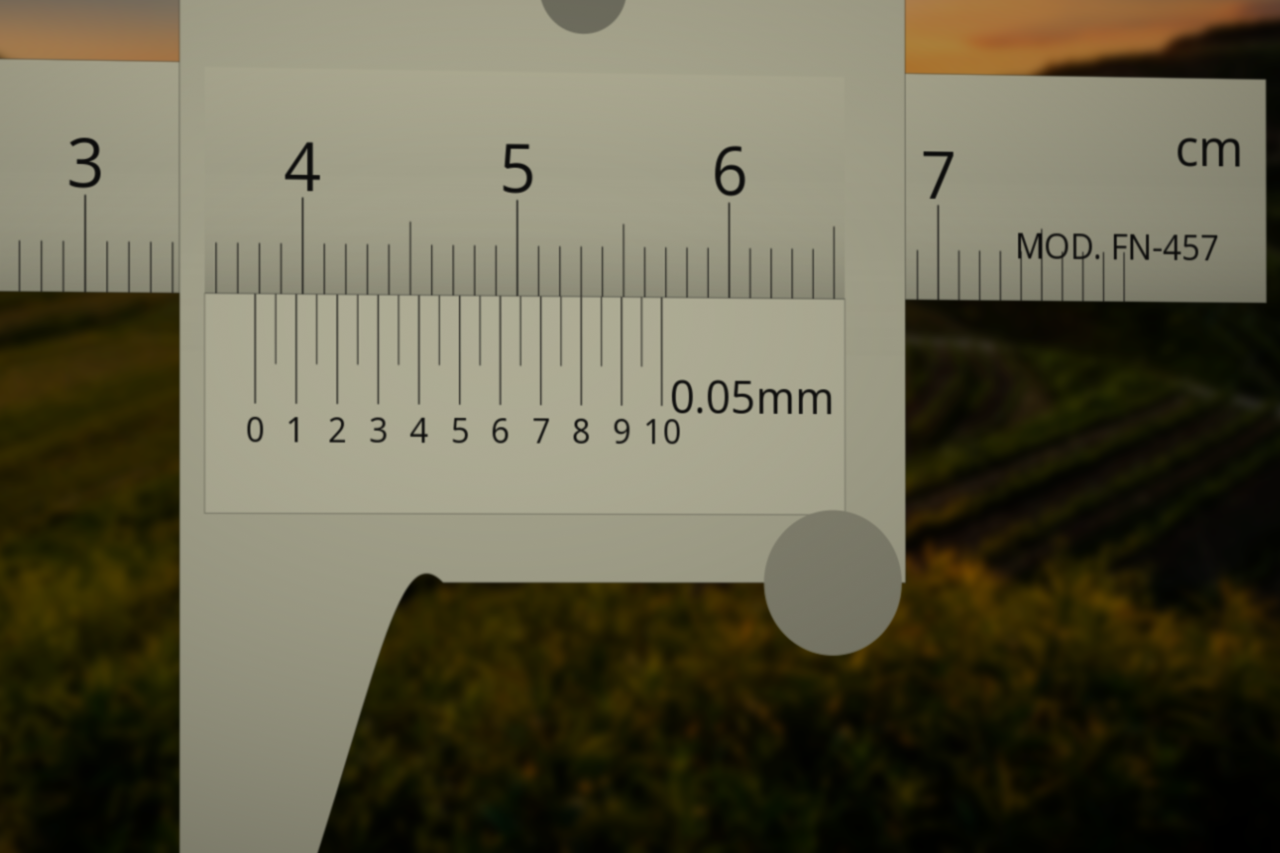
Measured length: 37.8 mm
